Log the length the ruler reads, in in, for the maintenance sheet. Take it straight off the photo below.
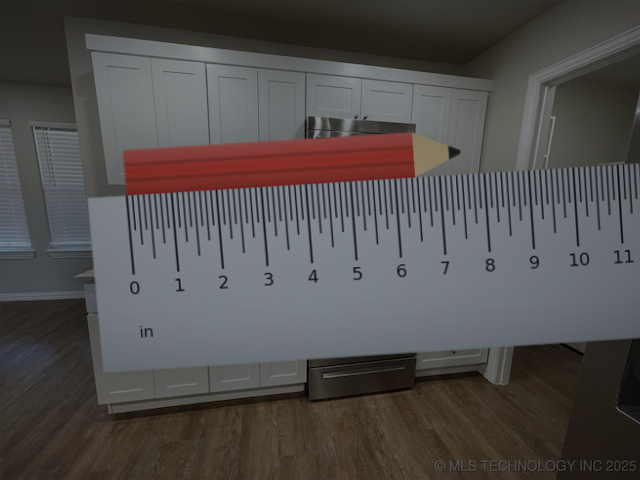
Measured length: 7.5 in
